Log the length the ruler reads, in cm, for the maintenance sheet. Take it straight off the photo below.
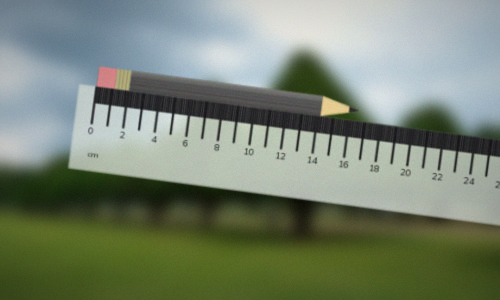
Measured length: 16.5 cm
